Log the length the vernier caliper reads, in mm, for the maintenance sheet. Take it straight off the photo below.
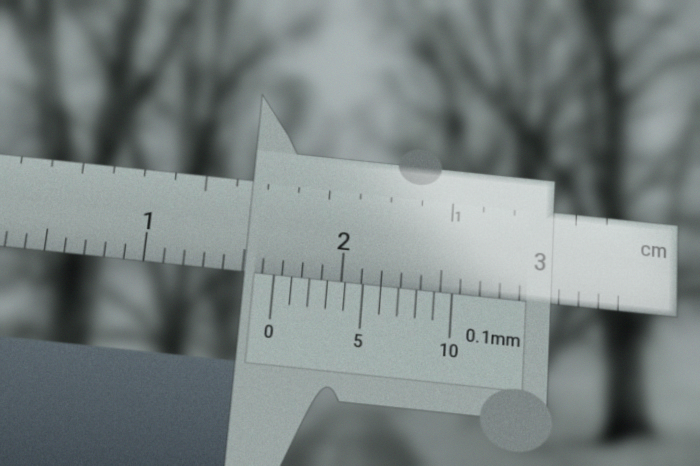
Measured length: 16.6 mm
